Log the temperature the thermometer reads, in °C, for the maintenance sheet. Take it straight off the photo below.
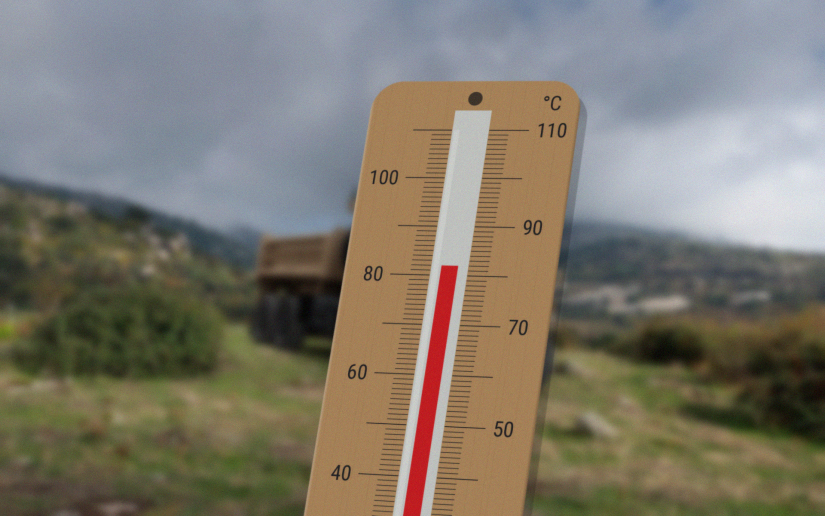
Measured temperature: 82 °C
